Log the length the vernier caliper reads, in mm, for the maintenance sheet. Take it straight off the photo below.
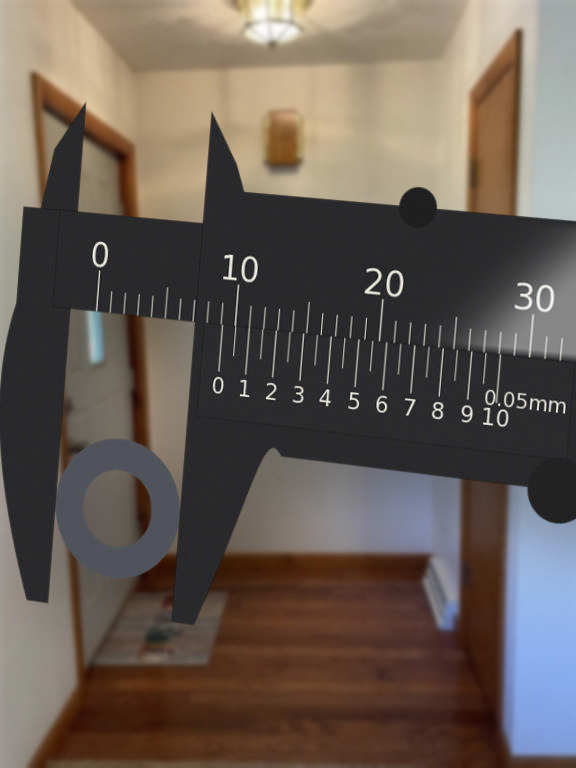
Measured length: 9.1 mm
